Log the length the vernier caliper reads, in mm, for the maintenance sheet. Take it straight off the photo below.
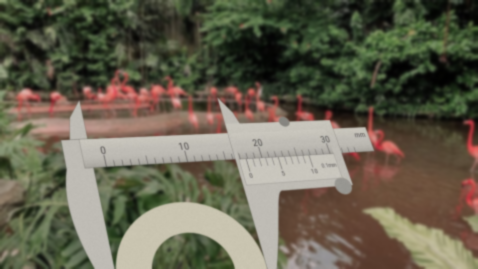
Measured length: 17.8 mm
